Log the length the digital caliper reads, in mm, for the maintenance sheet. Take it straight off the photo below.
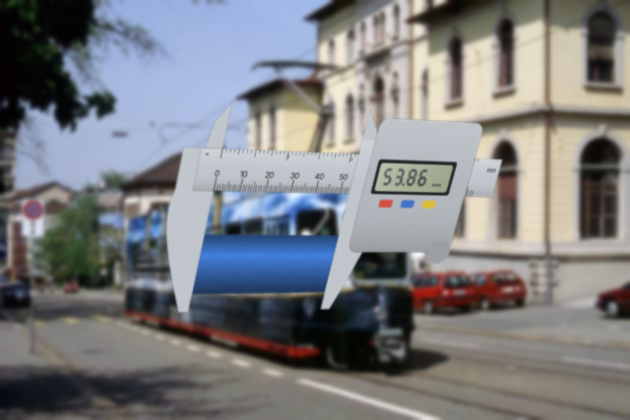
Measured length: 53.86 mm
